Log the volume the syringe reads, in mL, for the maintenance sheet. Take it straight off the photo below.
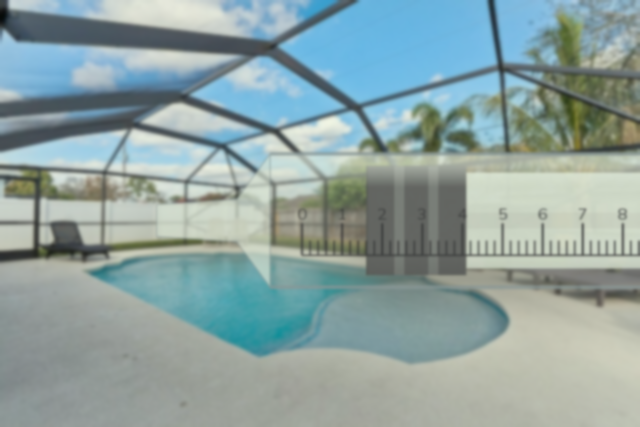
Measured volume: 1.6 mL
